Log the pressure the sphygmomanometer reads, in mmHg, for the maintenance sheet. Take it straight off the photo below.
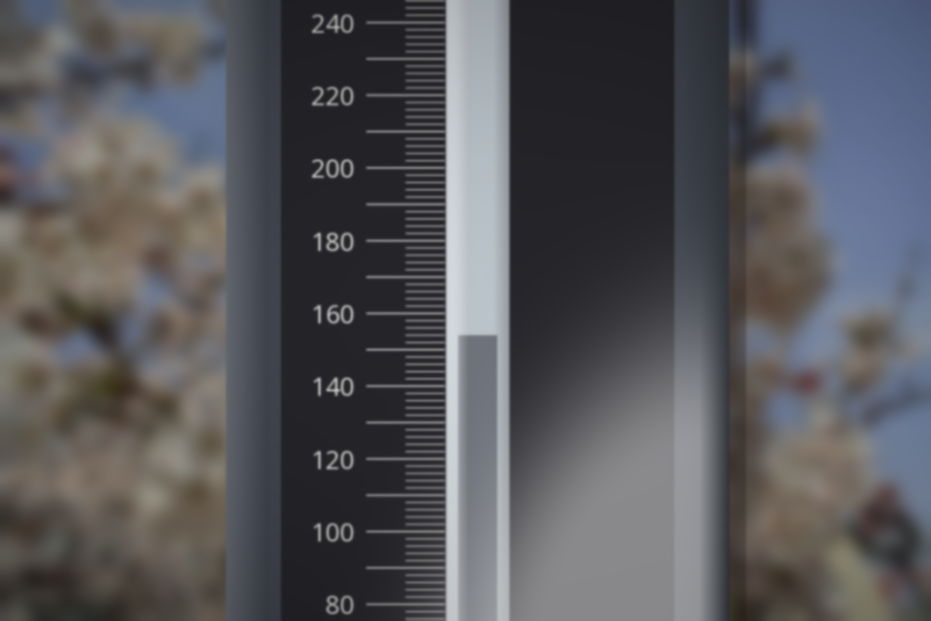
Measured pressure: 154 mmHg
